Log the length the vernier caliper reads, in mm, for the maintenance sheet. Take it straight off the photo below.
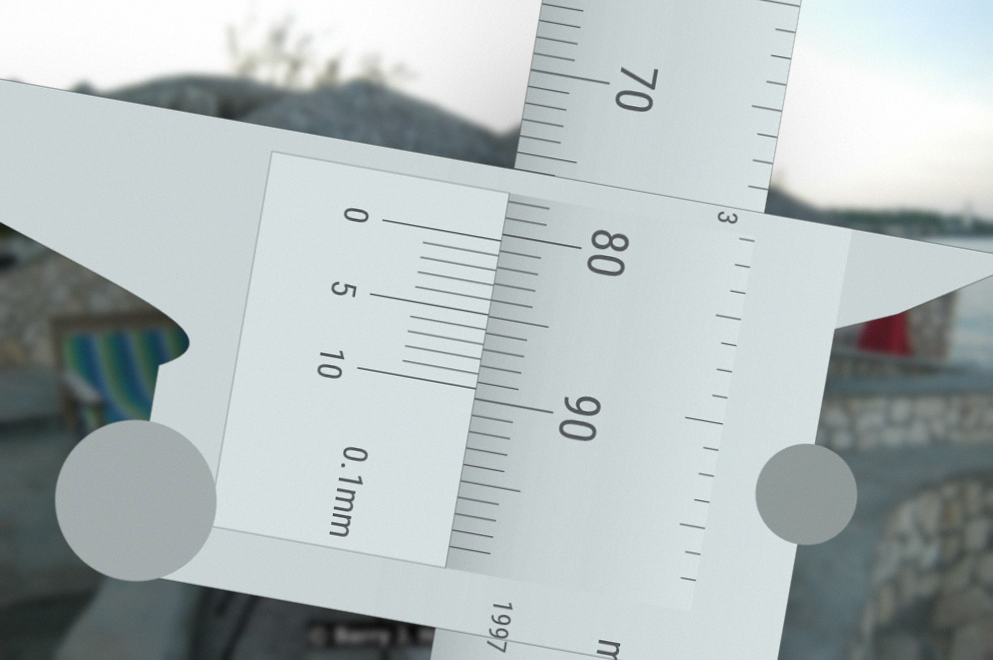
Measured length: 80.4 mm
